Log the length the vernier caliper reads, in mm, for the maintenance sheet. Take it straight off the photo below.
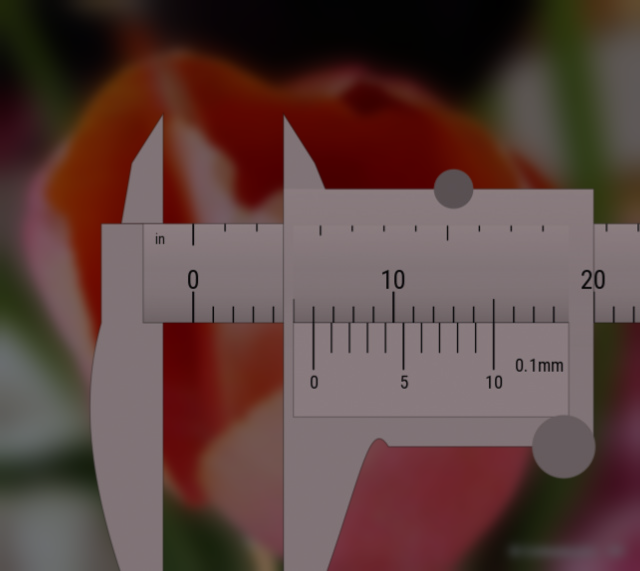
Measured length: 6.0 mm
